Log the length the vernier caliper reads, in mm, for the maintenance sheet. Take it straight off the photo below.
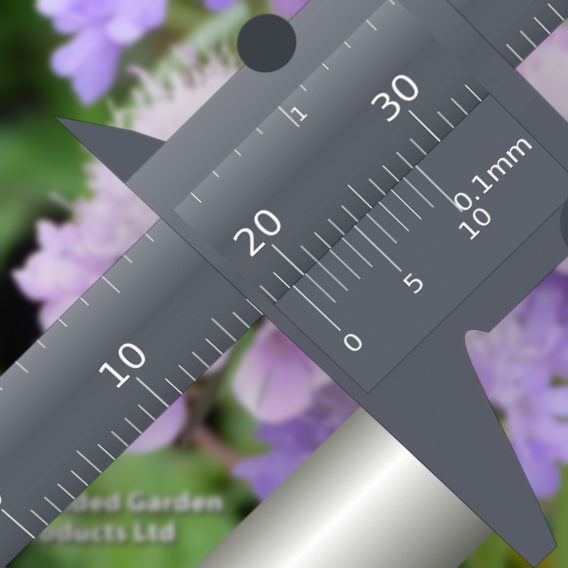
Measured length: 19.2 mm
